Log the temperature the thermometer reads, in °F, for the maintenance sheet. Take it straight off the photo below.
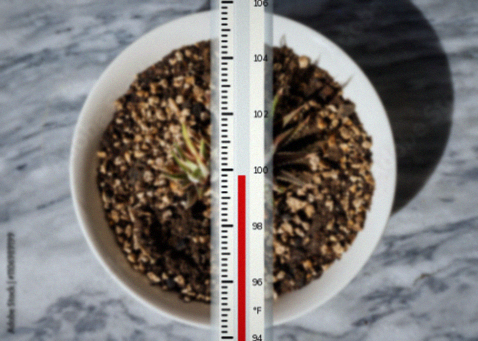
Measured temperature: 99.8 °F
